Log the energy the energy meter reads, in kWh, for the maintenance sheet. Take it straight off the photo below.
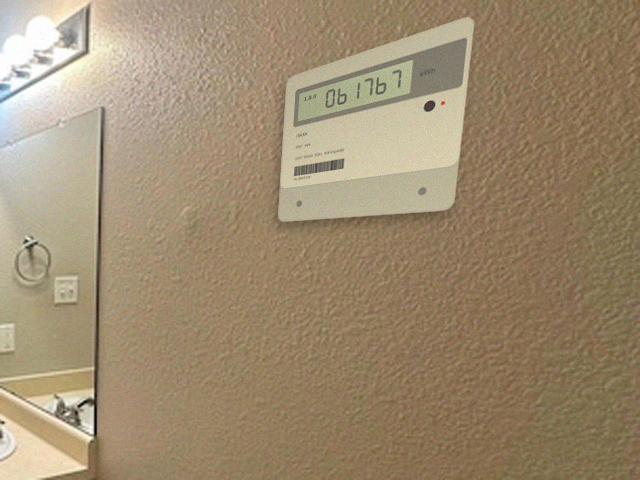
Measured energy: 61767 kWh
